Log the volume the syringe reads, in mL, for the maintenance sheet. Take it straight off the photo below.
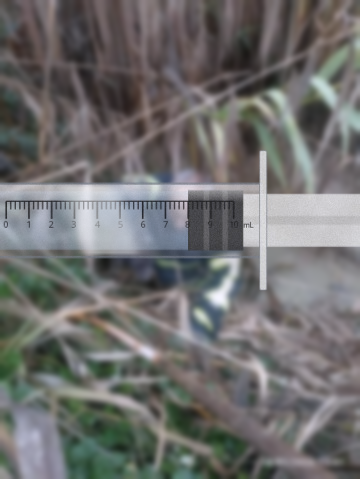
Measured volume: 8 mL
